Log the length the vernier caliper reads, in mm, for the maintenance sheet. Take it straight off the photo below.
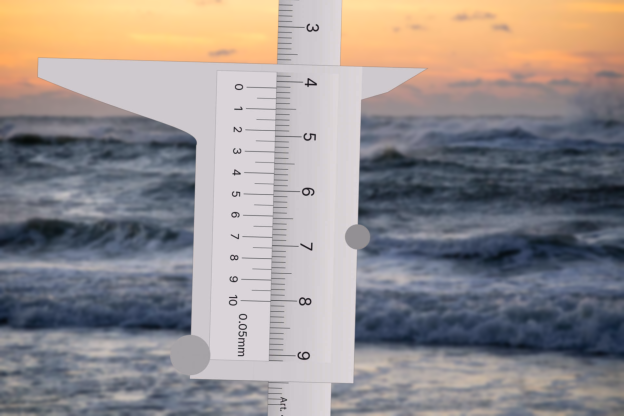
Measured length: 41.2 mm
